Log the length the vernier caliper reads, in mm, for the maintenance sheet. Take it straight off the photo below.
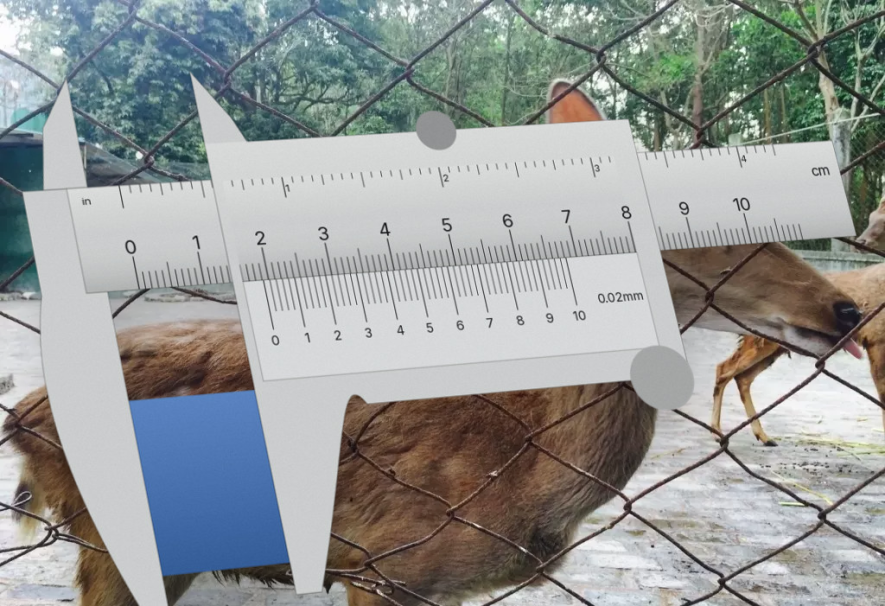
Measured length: 19.2 mm
